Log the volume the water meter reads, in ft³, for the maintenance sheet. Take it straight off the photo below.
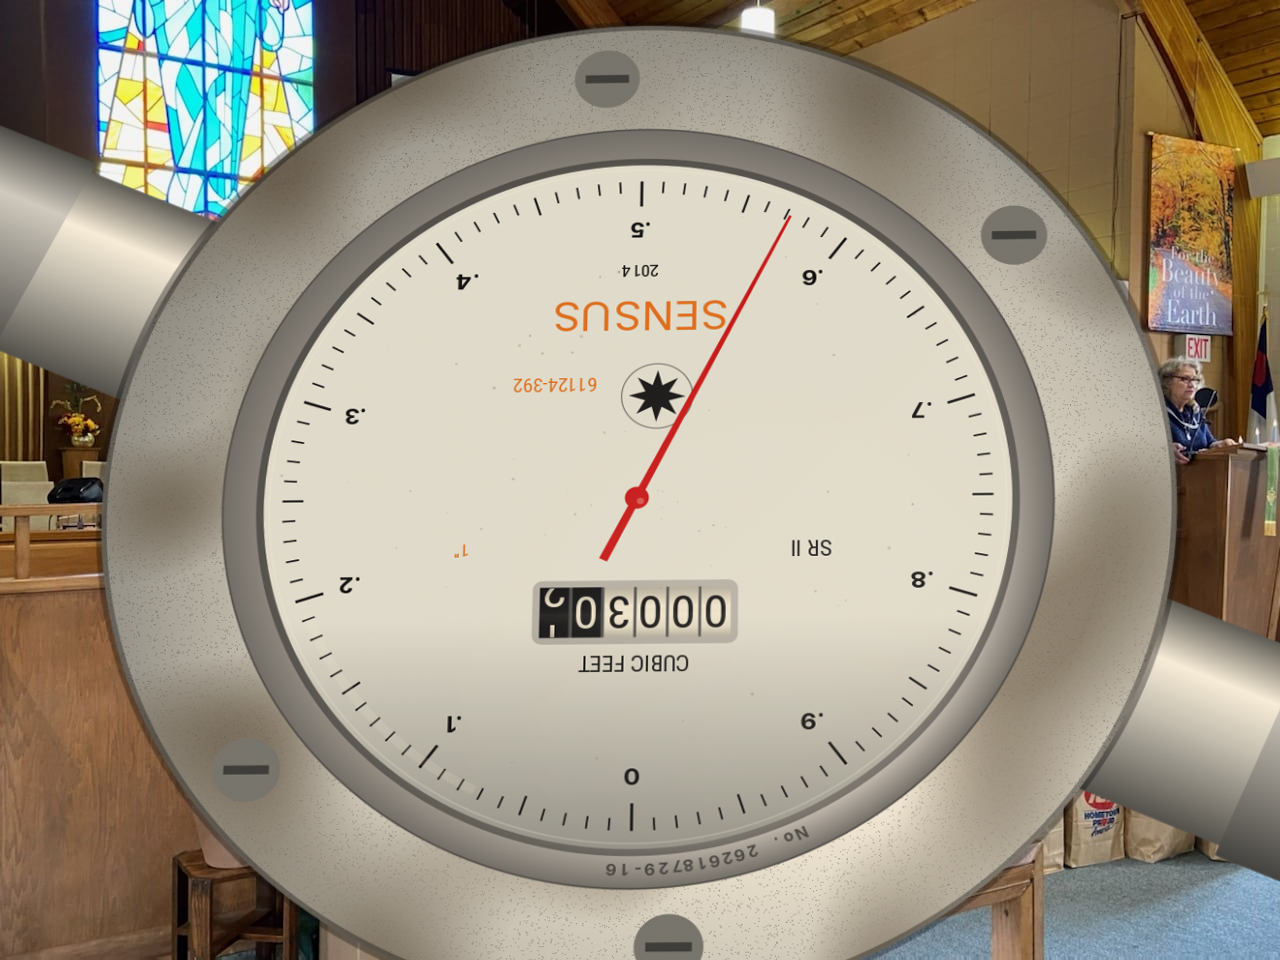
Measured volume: 301.57 ft³
